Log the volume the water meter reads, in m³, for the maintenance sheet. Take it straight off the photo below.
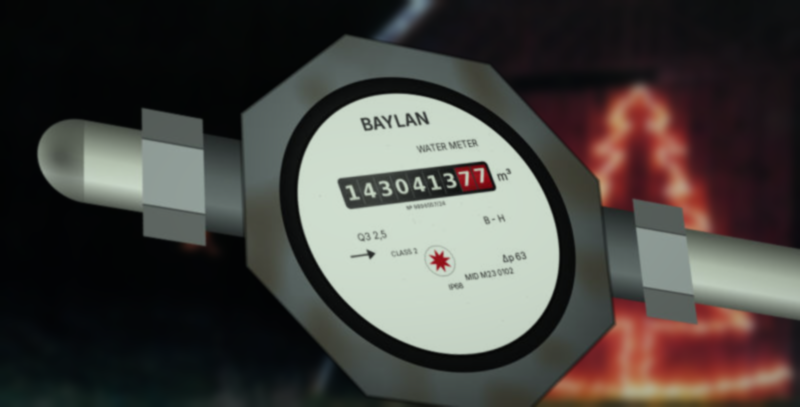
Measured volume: 1430413.77 m³
